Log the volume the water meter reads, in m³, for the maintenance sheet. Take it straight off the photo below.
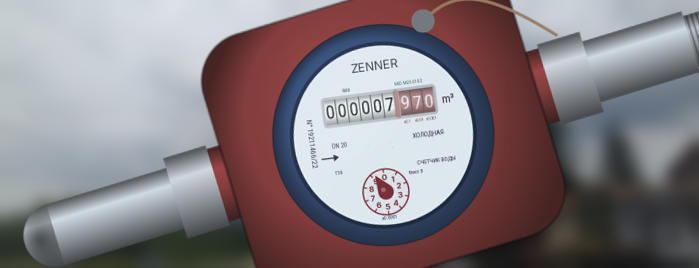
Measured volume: 7.9699 m³
